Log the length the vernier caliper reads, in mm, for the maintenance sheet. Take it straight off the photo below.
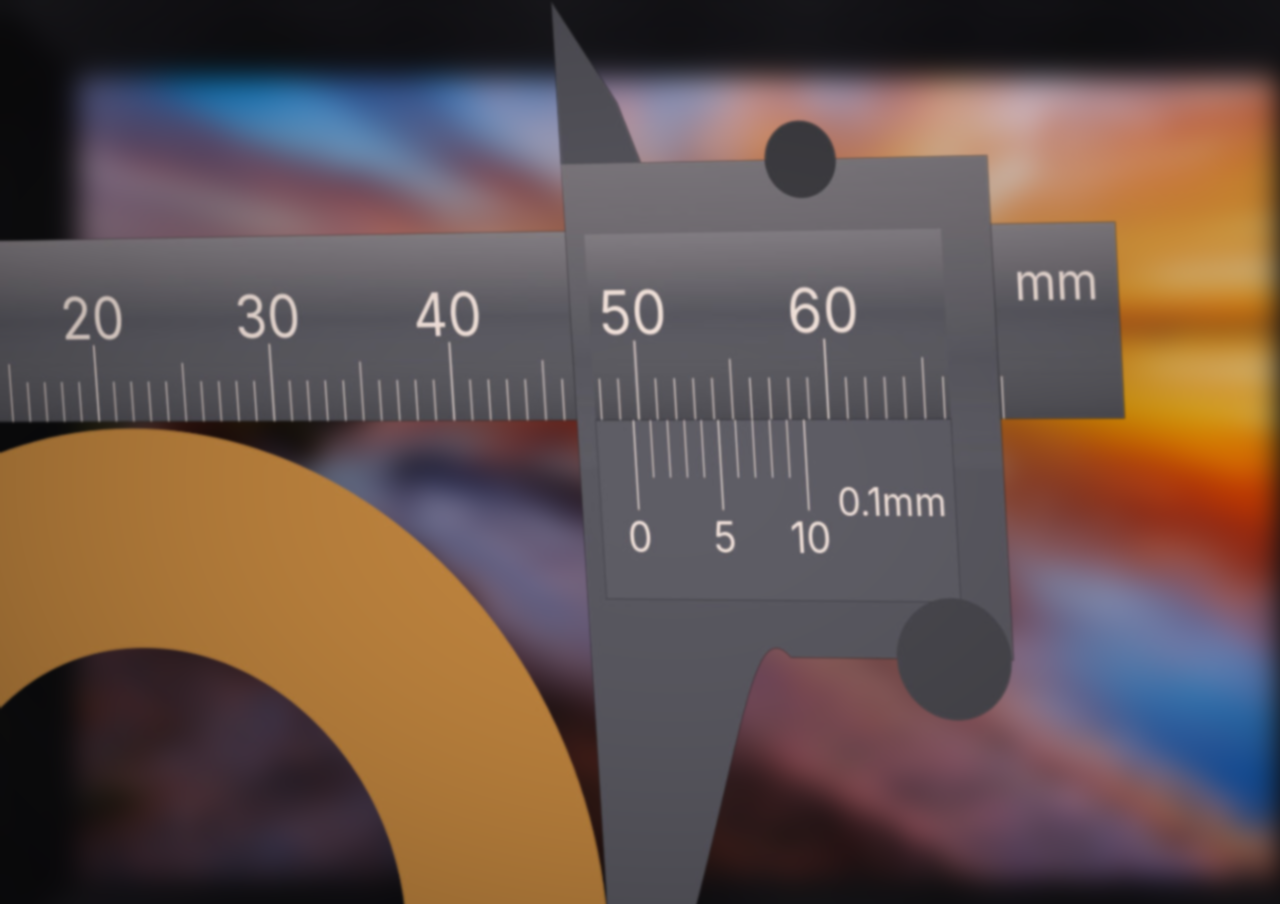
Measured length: 49.7 mm
